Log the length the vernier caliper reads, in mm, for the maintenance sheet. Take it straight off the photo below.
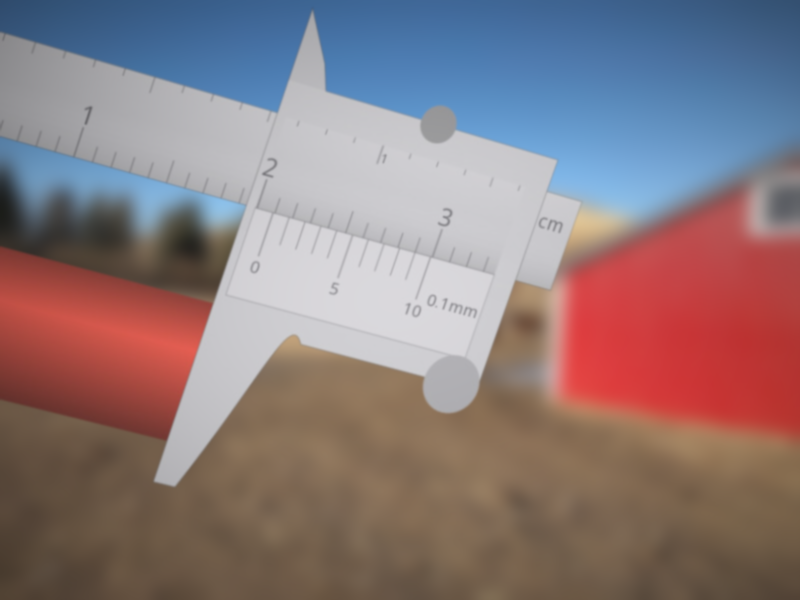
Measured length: 20.9 mm
